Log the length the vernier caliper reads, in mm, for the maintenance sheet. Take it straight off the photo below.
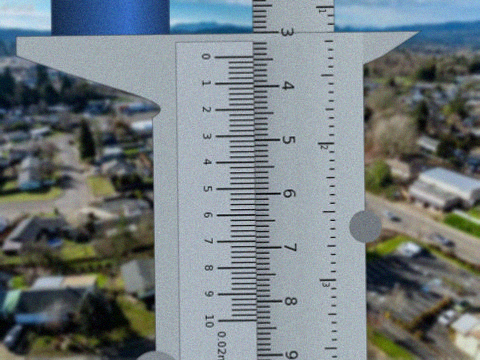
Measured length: 34.5 mm
